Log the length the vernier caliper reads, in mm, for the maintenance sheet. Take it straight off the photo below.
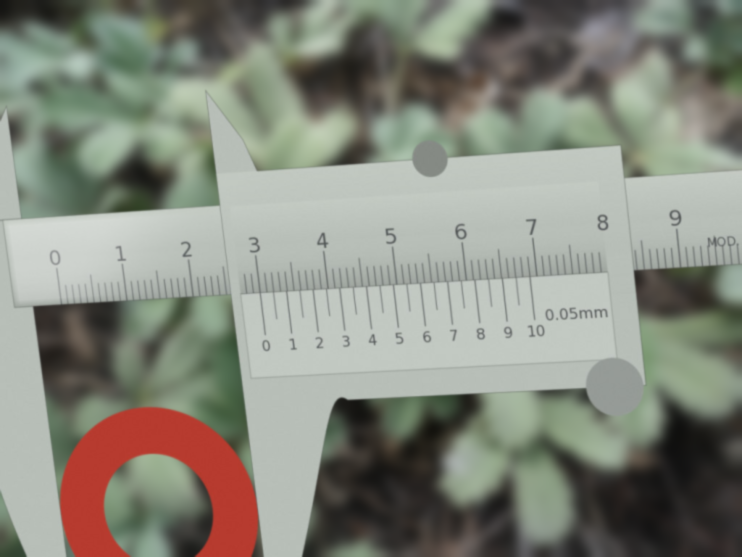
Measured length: 30.0 mm
